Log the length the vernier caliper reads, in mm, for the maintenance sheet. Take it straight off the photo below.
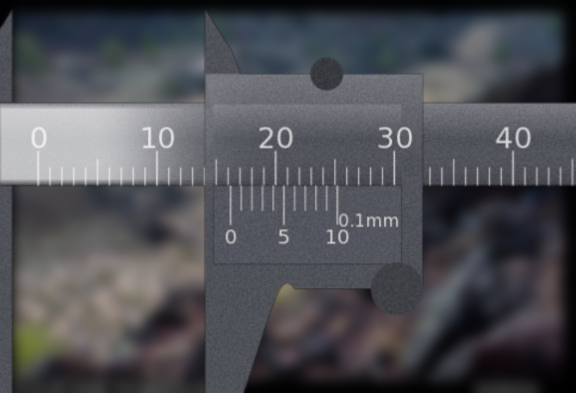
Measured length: 16.2 mm
